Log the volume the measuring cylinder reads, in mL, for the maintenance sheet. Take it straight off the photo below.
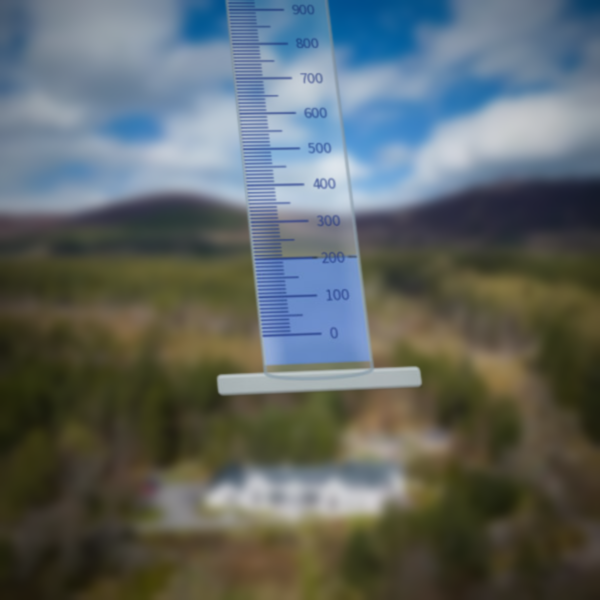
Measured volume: 200 mL
